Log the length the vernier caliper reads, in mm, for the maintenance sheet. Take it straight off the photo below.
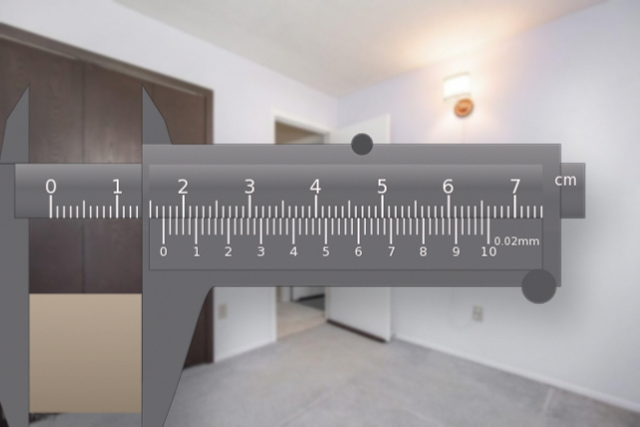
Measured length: 17.0 mm
